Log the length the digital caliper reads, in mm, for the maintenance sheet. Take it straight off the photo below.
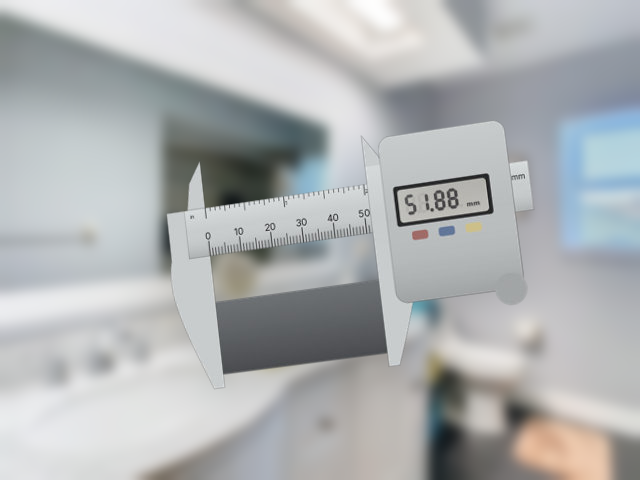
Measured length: 51.88 mm
